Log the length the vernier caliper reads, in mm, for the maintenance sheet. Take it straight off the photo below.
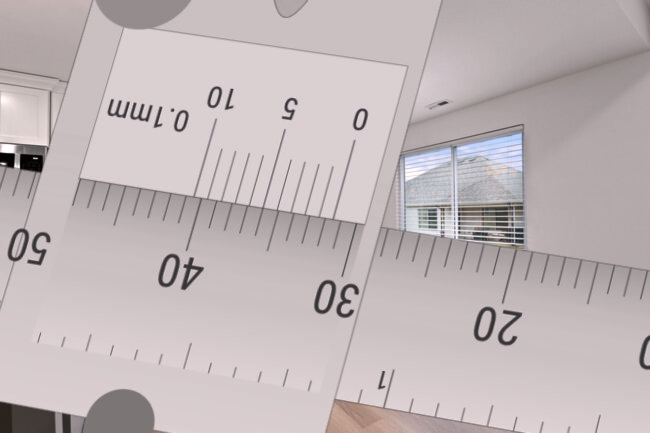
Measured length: 31.5 mm
